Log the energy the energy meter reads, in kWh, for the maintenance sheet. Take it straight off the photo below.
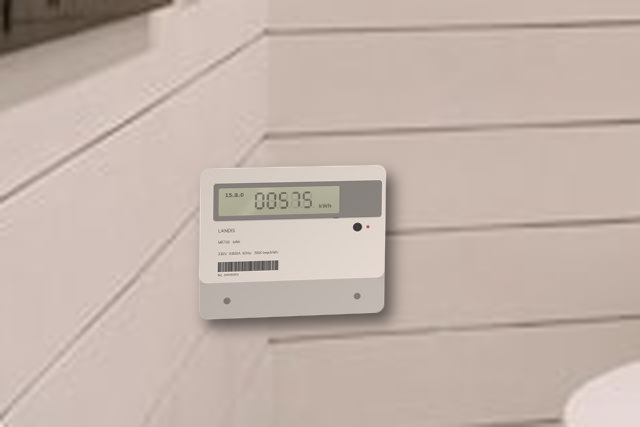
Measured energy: 575 kWh
